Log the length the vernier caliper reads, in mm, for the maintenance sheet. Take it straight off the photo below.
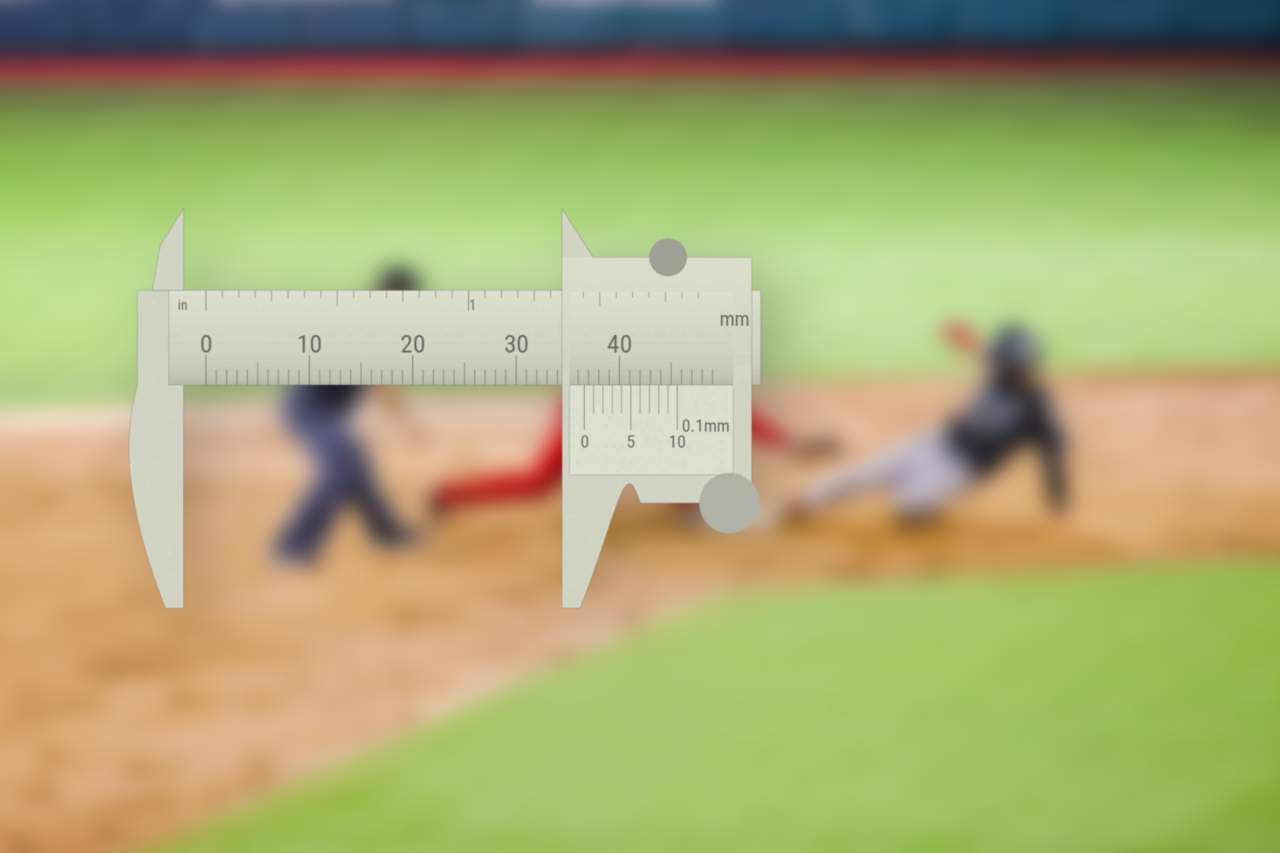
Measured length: 36.6 mm
